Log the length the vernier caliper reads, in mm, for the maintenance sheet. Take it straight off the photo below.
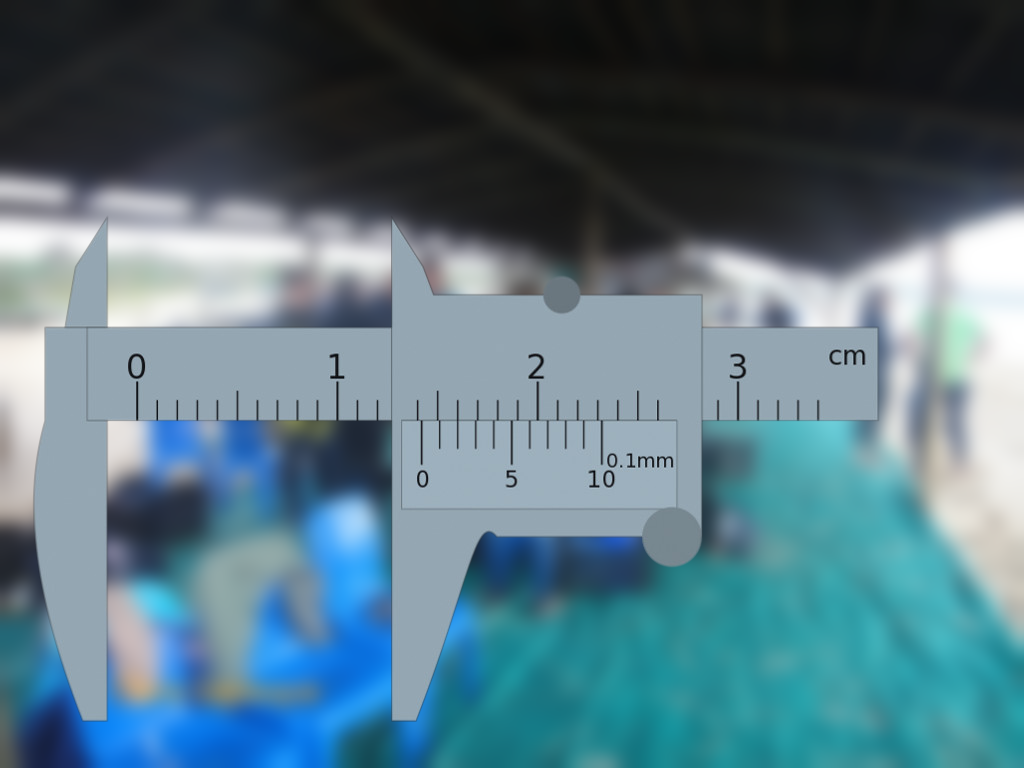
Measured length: 14.2 mm
